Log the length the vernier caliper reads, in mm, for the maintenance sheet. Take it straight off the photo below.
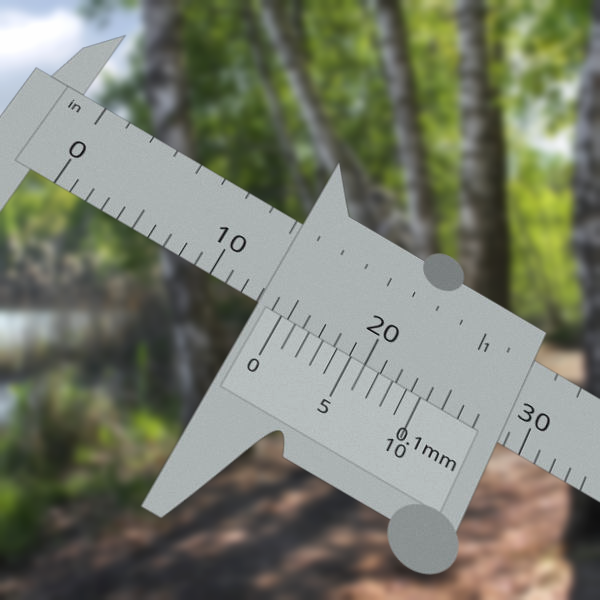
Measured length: 14.6 mm
